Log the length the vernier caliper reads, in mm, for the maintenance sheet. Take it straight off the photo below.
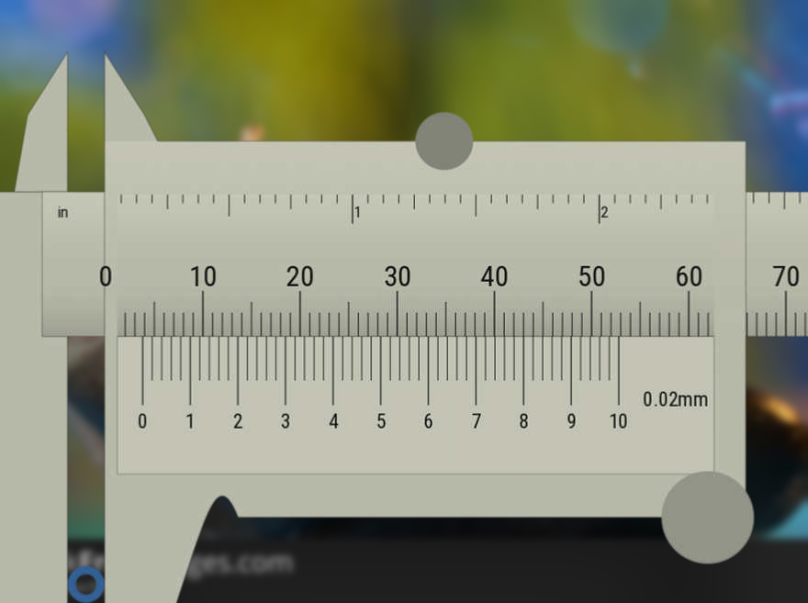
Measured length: 3.8 mm
